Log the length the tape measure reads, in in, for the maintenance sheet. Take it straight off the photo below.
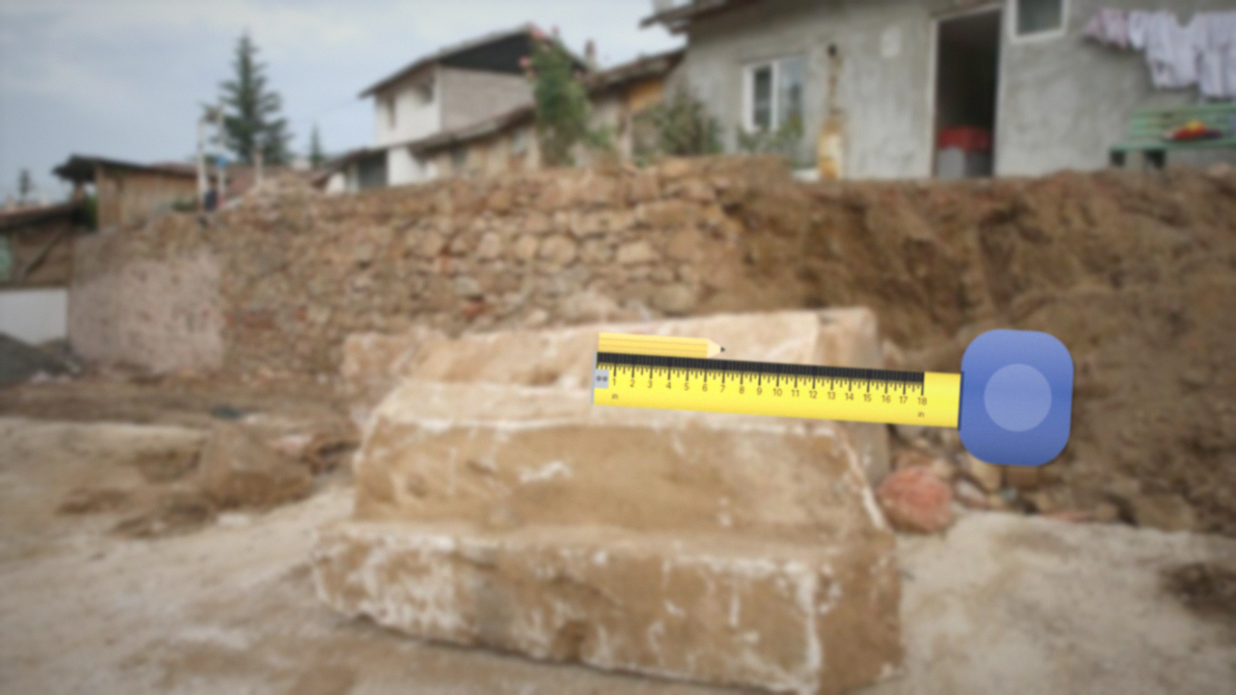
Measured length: 7 in
